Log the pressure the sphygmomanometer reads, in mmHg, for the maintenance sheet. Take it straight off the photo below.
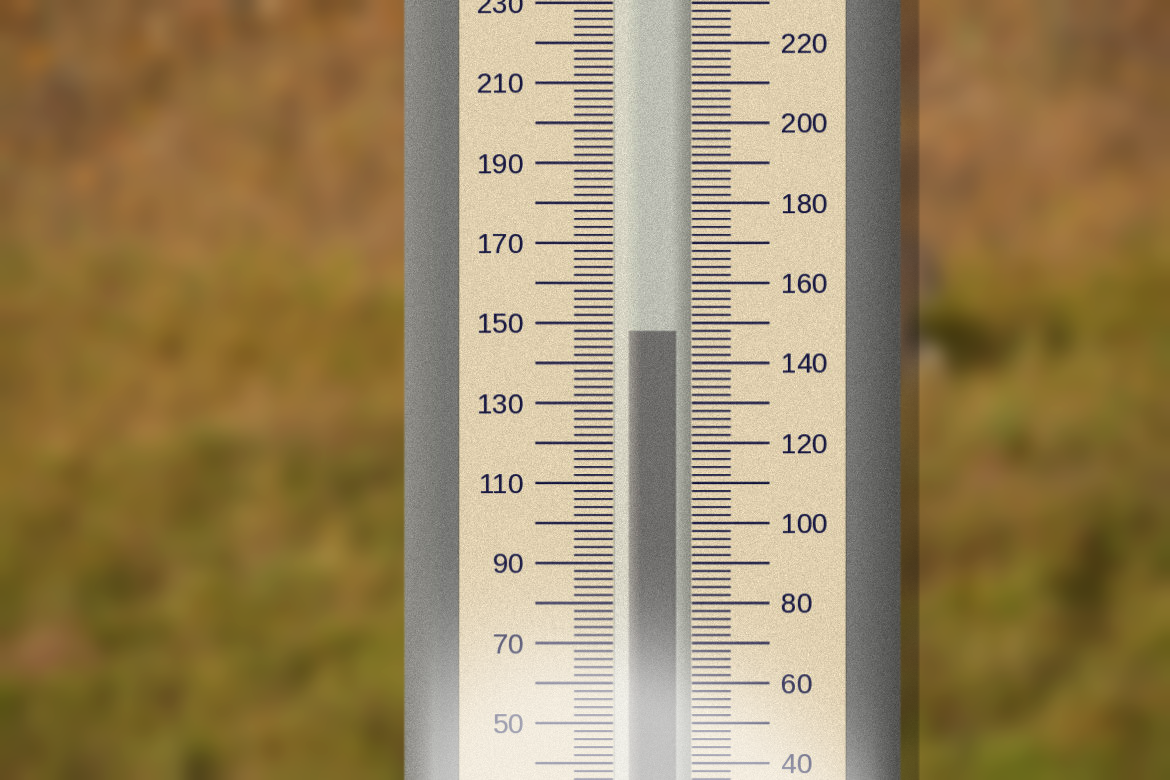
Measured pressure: 148 mmHg
